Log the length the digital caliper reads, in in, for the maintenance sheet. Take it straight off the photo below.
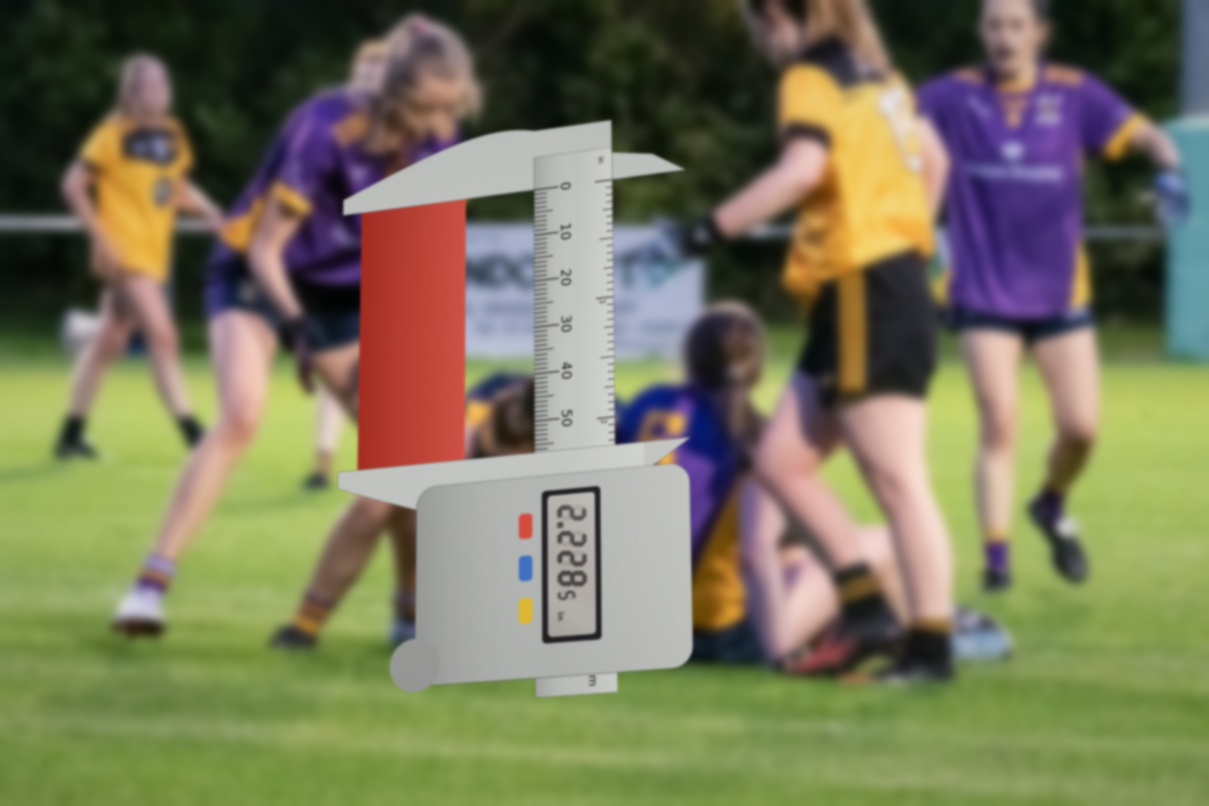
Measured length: 2.2285 in
